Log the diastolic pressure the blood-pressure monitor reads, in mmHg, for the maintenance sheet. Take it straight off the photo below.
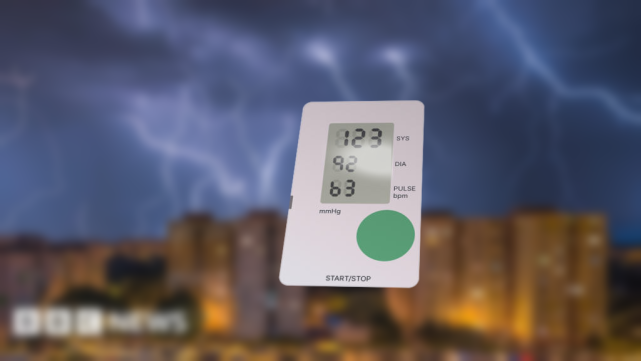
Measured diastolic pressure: 92 mmHg
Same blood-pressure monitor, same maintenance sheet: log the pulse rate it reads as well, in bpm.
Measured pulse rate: 63 bpm
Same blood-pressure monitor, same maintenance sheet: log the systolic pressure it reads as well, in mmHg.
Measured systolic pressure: 123 mmHg
